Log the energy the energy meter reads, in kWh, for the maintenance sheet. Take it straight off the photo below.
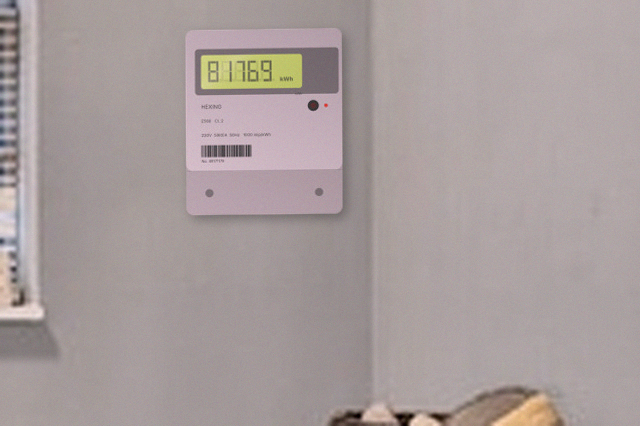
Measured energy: 81769 kWh
